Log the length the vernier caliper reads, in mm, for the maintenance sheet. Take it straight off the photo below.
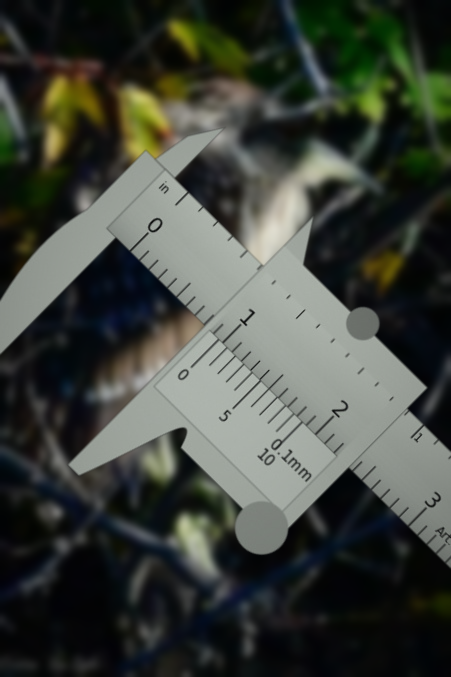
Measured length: 9.6 mm
